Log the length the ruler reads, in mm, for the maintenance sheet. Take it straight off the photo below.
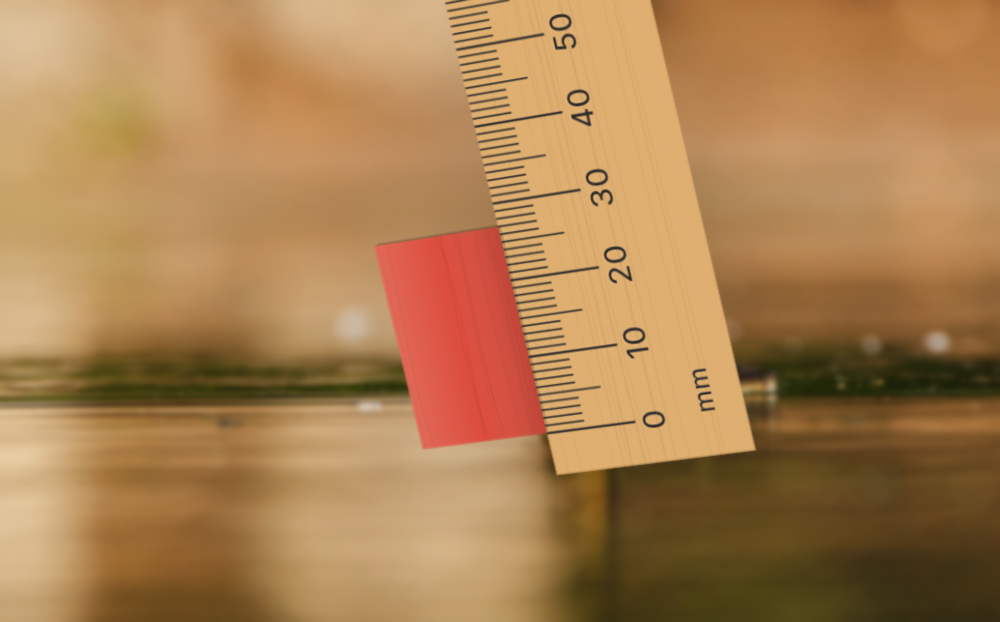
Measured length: 27 mm
